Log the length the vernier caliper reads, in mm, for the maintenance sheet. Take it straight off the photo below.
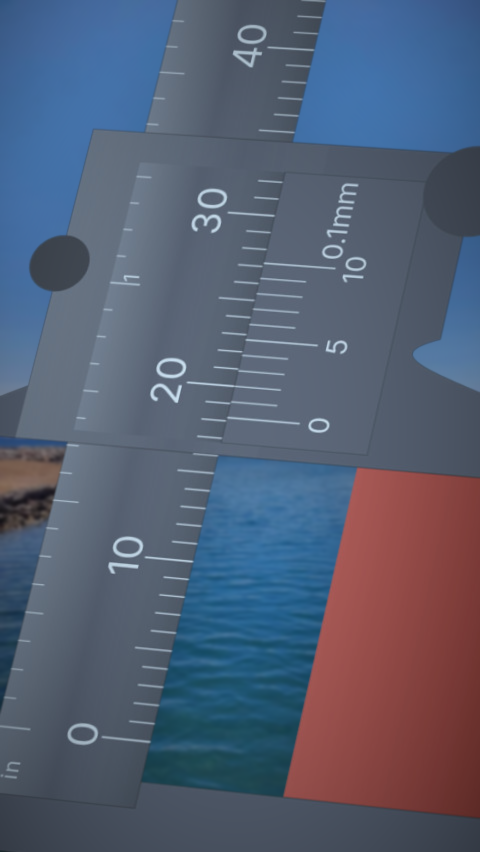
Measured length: 18.2 mm
